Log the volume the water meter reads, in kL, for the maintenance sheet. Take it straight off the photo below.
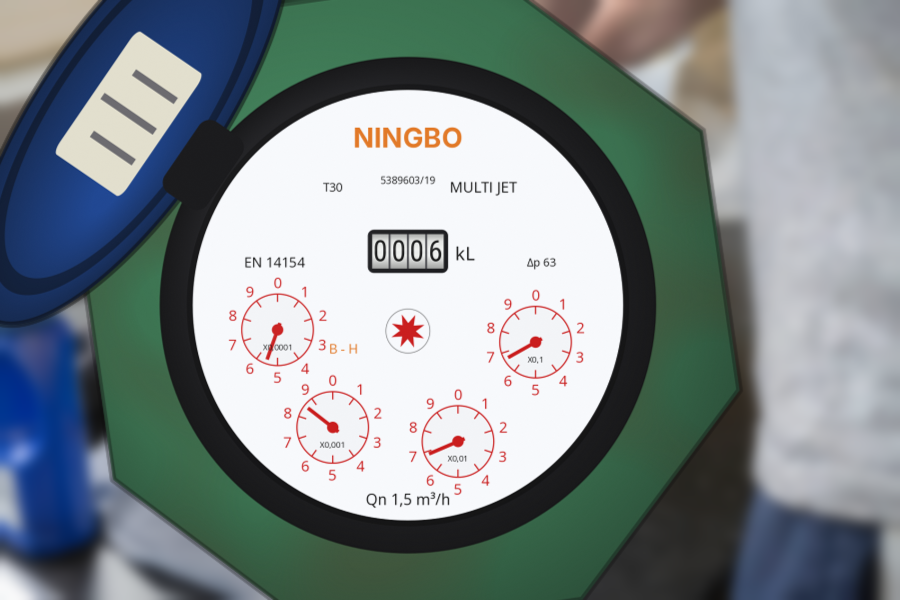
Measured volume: 6.6685 kL
